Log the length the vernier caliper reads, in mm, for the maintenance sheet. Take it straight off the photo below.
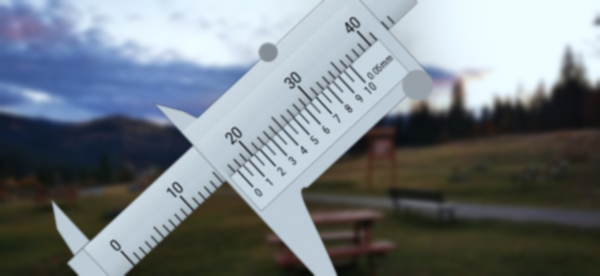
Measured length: 17.4 mm
